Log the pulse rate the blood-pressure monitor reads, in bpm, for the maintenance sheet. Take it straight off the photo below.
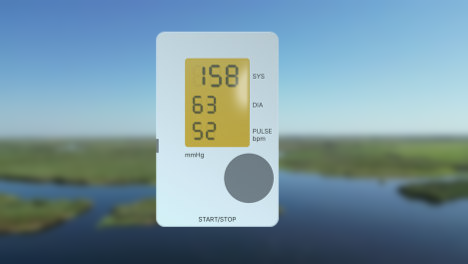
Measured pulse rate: 52 bpm
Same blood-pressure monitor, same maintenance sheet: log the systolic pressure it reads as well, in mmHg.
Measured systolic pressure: 158 mmHg
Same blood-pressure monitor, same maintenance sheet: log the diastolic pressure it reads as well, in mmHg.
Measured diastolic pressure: 63 mmHg
